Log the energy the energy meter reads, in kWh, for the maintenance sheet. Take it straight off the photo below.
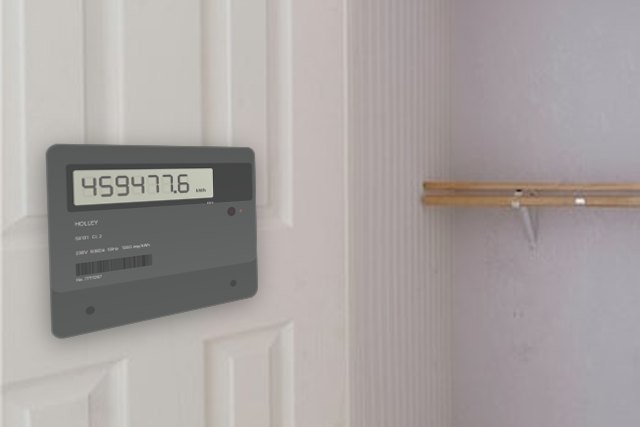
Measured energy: 459477.6 kWh
